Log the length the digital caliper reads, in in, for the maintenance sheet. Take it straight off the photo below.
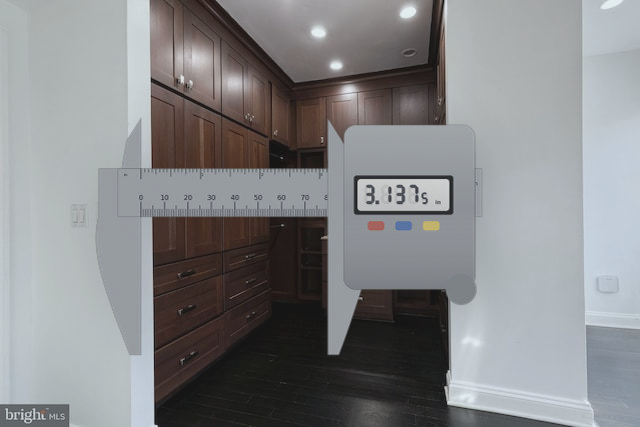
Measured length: 3.1375 in
